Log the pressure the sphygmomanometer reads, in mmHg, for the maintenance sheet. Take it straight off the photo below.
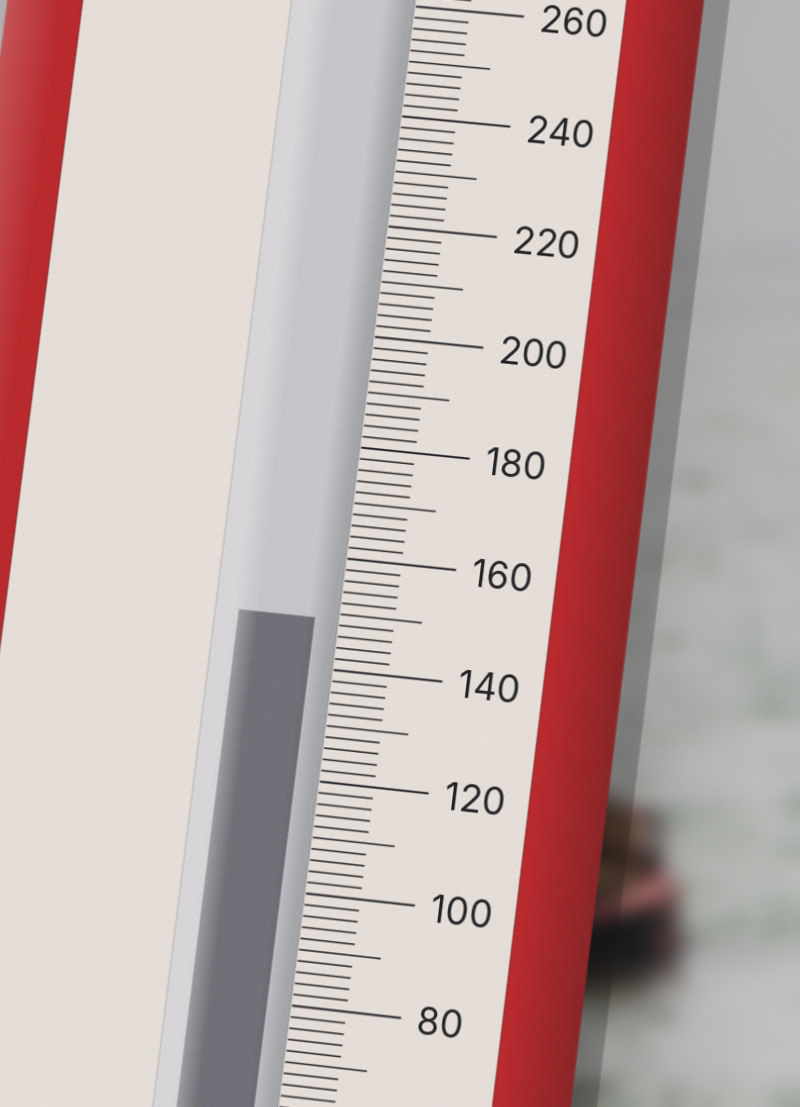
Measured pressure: 149 mmHg
